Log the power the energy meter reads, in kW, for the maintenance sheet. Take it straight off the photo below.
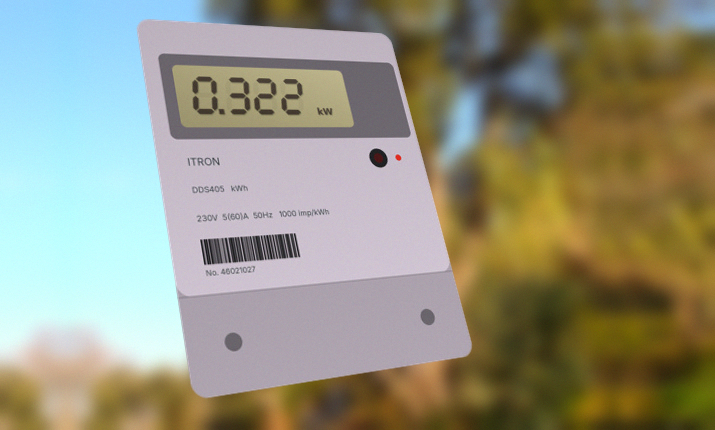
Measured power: 0.322 kW
